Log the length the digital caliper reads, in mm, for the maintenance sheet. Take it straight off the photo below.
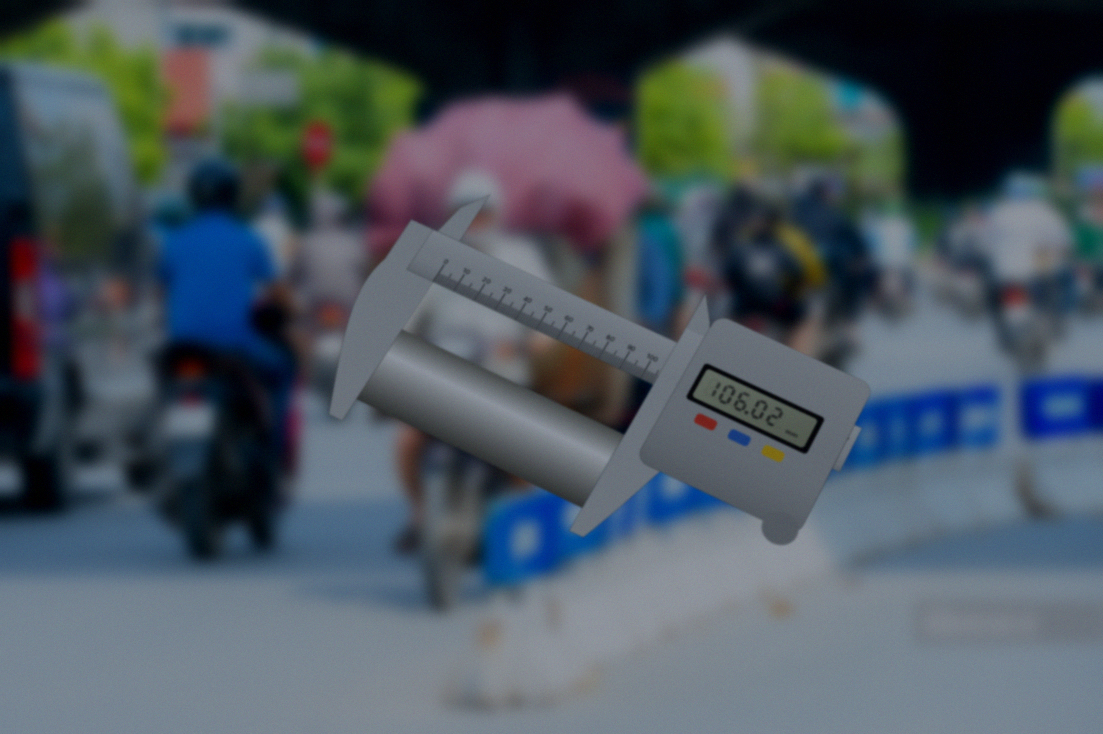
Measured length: 106.02 mm
